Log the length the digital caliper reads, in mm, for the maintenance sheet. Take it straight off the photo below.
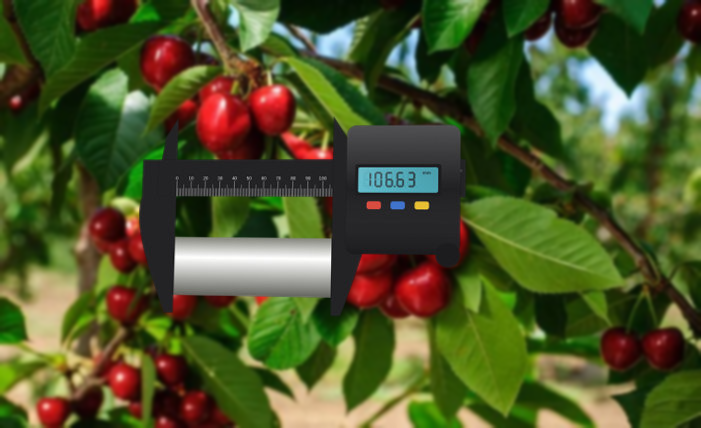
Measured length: 106.63 mm
